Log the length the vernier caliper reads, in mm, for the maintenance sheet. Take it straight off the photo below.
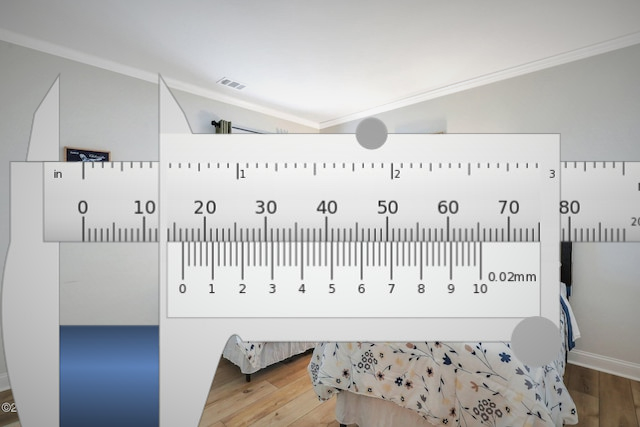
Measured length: 16.4 mm
